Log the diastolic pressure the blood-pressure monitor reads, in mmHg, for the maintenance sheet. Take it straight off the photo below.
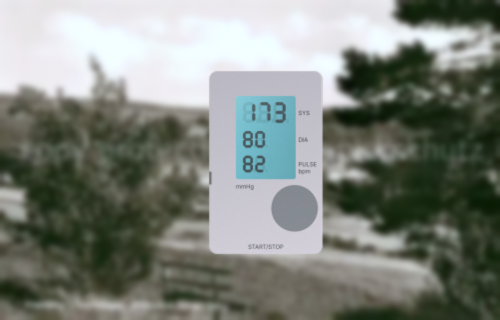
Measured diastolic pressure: 80 mmHg
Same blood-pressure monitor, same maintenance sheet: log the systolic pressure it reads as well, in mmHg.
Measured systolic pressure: 173 mmHg
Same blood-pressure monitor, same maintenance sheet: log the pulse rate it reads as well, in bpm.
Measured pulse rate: 82 bpm
